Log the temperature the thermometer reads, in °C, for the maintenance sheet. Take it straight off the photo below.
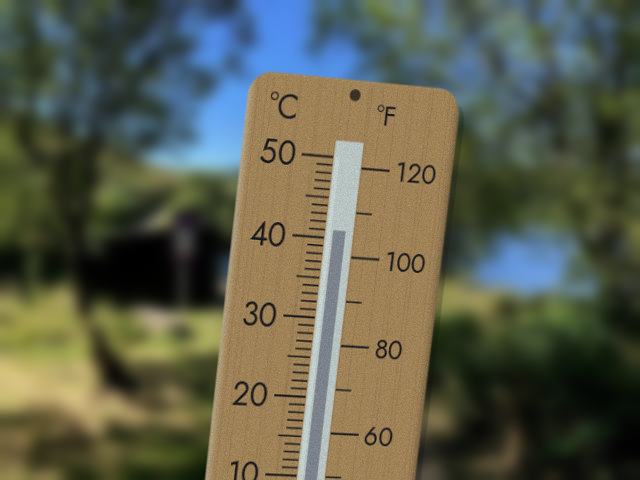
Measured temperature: 41 °C
